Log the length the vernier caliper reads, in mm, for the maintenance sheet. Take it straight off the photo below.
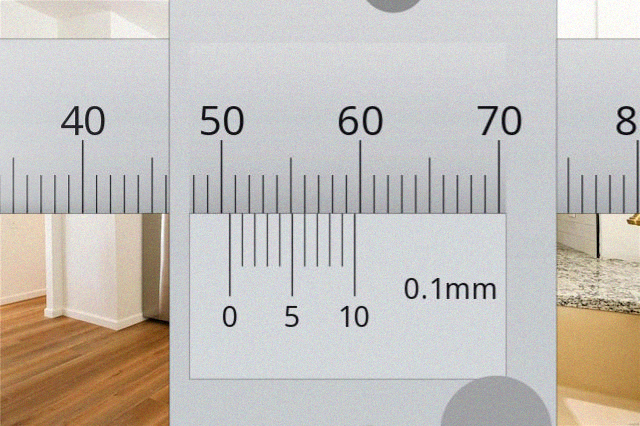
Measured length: 50.6 mm
